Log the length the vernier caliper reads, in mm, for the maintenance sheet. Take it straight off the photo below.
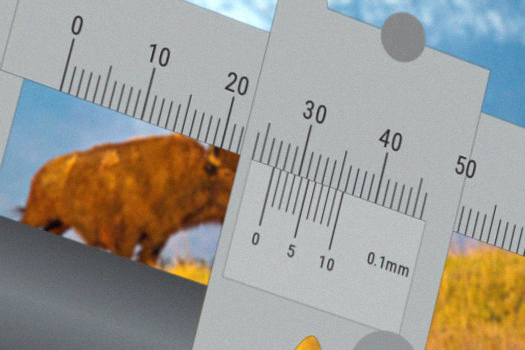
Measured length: 26.8 mm
